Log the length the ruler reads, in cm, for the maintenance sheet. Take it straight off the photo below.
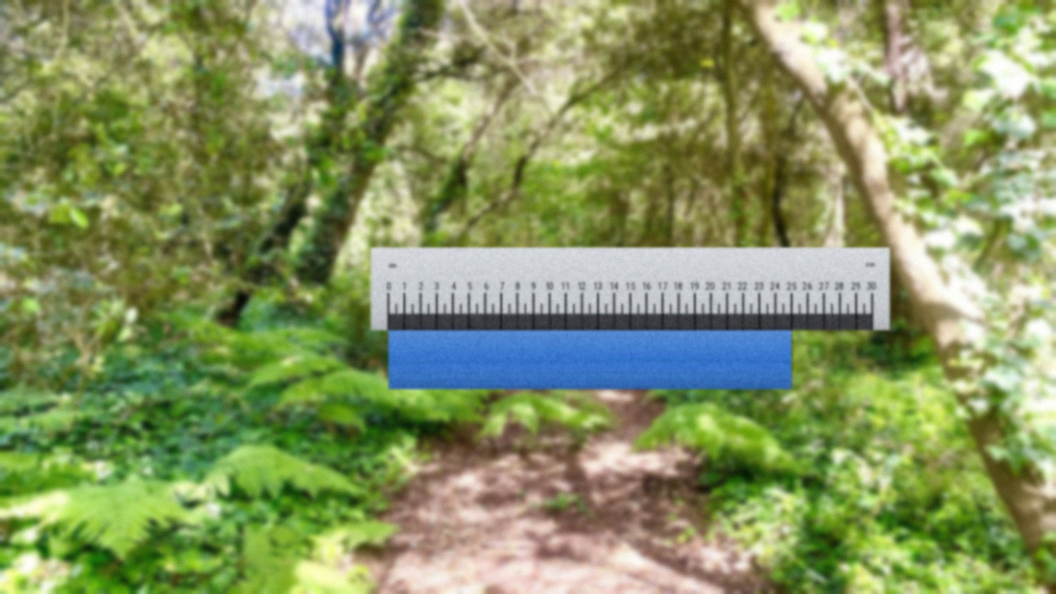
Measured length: 25 cm
